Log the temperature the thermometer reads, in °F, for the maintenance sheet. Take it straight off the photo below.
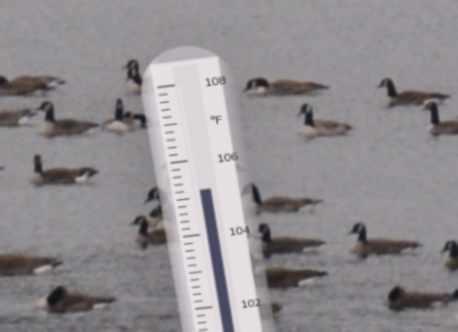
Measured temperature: 105.2 °F
